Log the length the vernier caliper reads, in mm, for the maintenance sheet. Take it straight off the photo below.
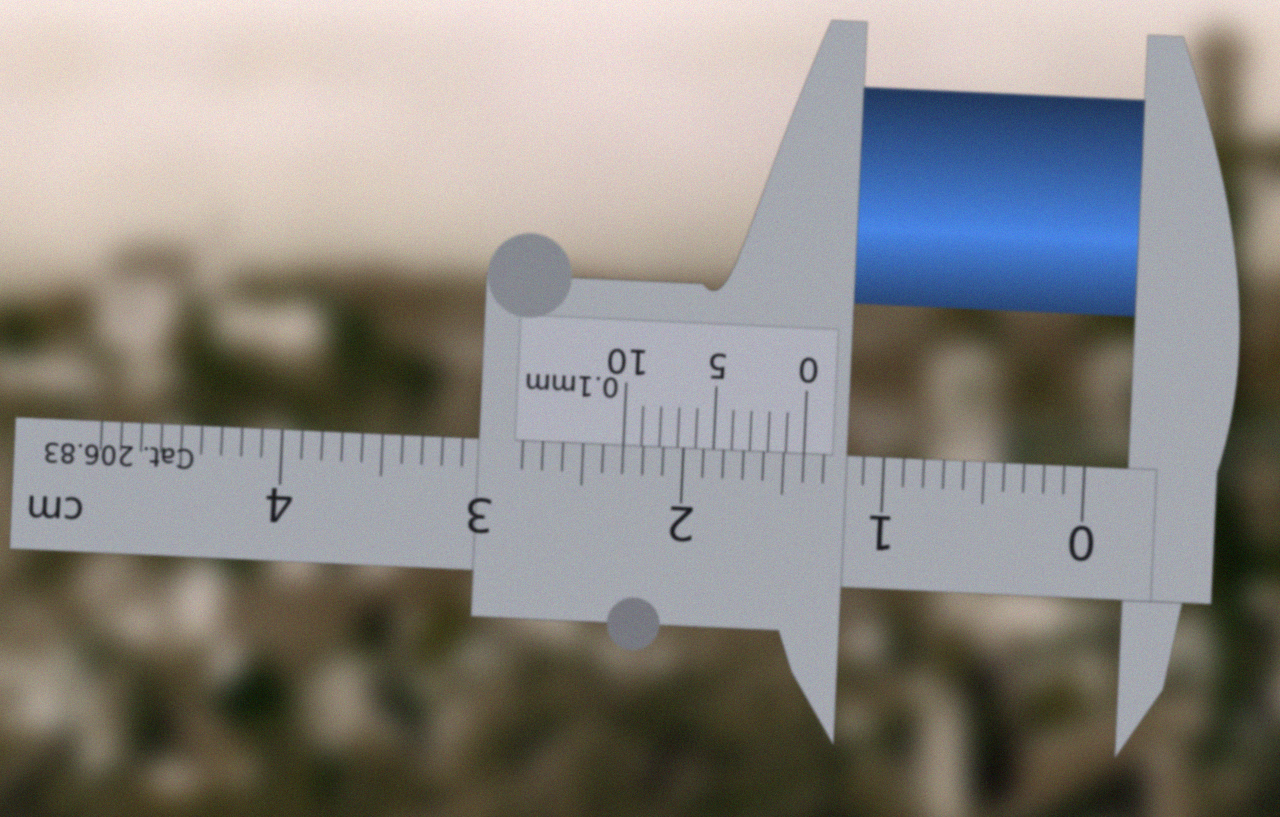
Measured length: 14.0 mm
